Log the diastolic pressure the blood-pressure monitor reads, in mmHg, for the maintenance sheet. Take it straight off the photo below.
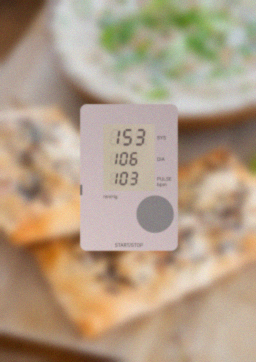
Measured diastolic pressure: 106 mmHg
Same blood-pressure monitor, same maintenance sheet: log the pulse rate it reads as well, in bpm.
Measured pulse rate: 103 bpm
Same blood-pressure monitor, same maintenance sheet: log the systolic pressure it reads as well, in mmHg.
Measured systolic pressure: 153 mmHg
